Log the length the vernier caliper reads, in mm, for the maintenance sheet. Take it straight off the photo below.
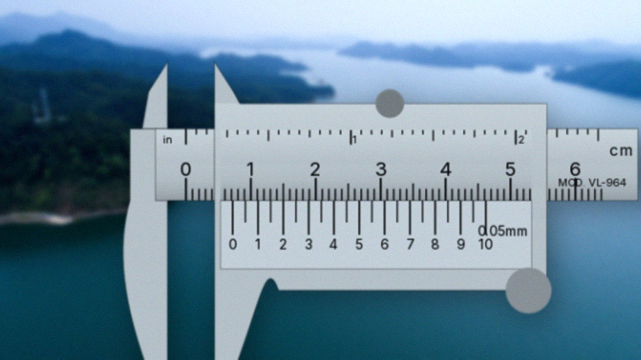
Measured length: 7.2 mm
